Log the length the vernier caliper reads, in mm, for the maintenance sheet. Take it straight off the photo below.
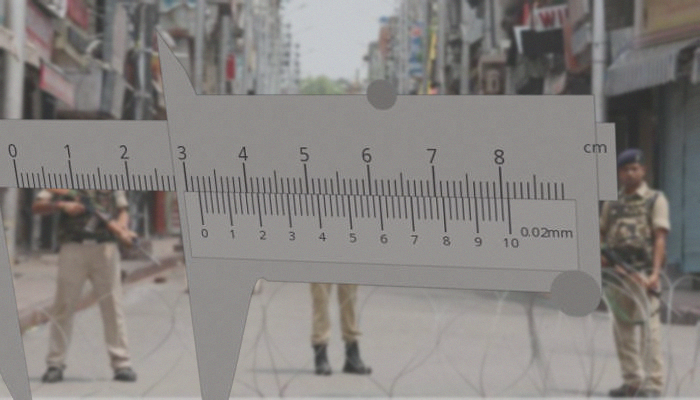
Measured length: 32.0 mm
